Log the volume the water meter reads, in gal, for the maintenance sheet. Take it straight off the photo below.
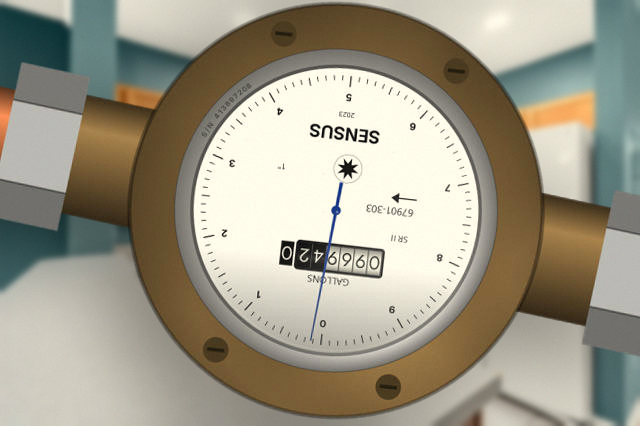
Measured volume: 969420.1 gal
